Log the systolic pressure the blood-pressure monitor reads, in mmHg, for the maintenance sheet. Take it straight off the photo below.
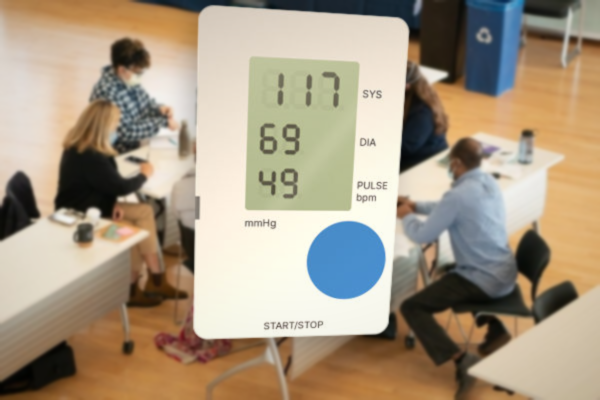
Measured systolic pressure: 117 mmHg
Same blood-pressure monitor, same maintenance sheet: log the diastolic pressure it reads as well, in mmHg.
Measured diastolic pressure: 69 mmHg
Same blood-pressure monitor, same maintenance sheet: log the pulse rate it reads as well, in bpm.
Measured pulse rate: 49 bpm
